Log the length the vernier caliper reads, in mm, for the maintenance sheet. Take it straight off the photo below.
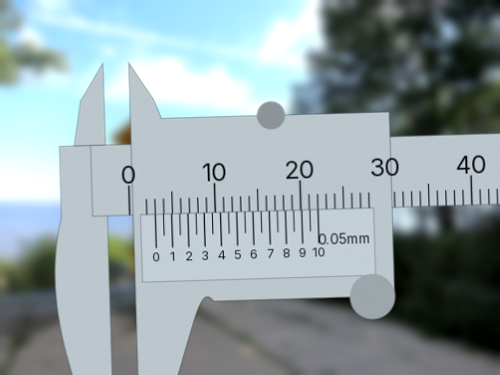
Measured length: 3.0 mm
